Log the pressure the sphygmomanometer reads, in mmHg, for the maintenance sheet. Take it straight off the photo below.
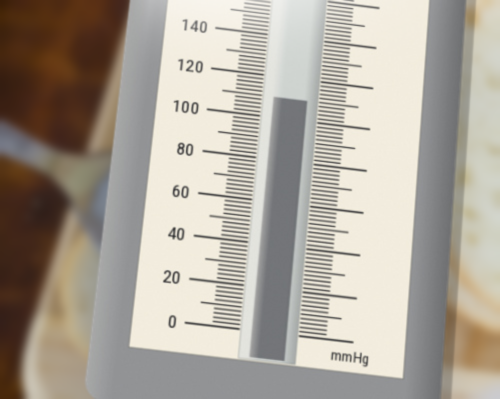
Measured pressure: 110 mmHg
